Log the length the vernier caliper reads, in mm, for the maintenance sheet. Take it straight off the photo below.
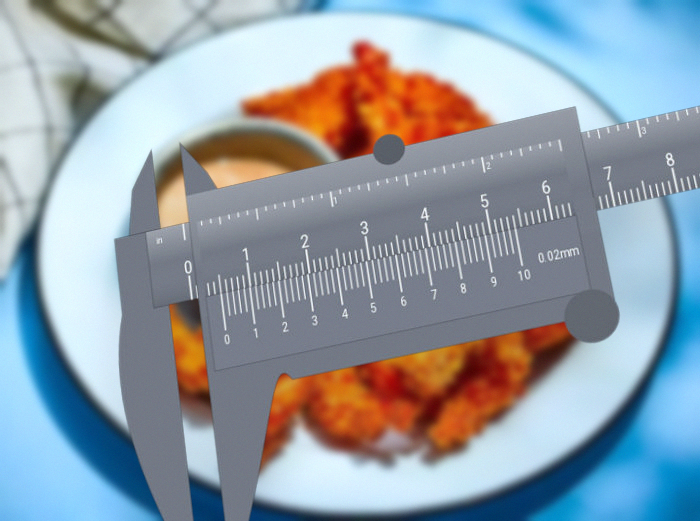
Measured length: 5.0 mm
